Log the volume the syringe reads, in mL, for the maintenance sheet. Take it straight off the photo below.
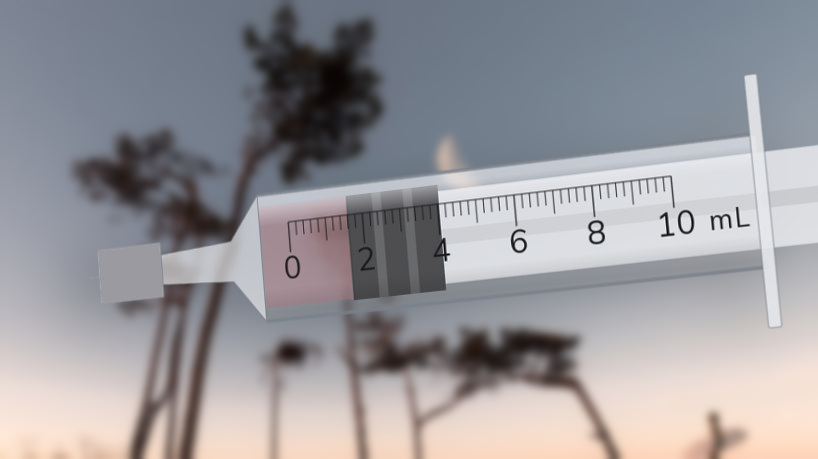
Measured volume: 1.6 mL
